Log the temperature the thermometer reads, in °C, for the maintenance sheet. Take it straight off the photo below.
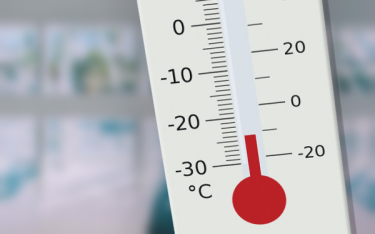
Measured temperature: -24 °C
